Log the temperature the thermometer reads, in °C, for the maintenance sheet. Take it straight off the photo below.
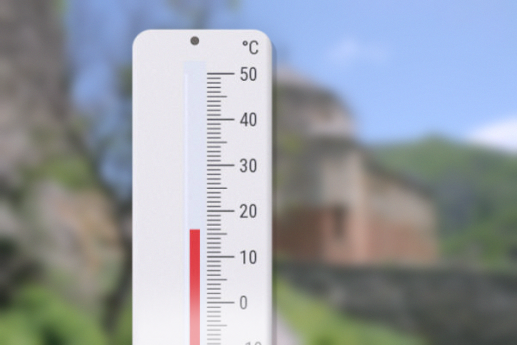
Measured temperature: 16 °C
